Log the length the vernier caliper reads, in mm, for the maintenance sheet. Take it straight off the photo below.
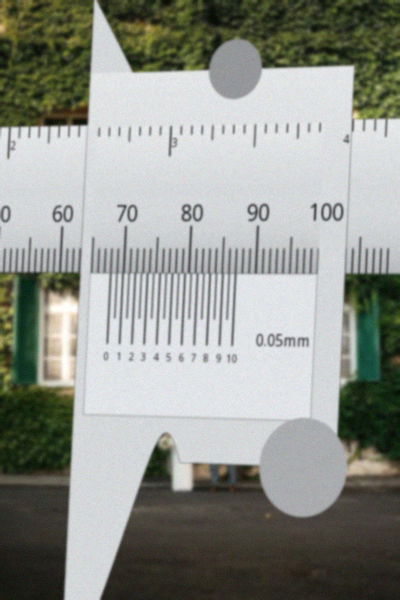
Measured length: 68.0 mm
